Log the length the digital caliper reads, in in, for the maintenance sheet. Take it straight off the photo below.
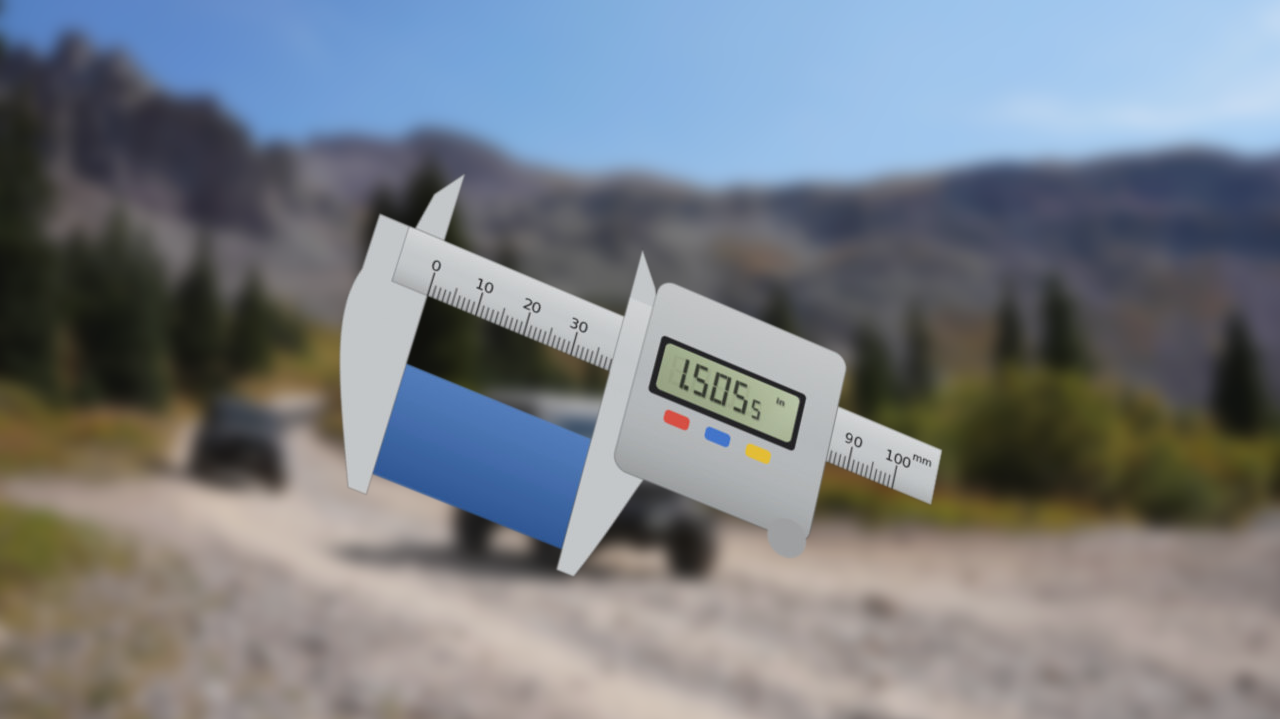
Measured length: 1.5055 in
